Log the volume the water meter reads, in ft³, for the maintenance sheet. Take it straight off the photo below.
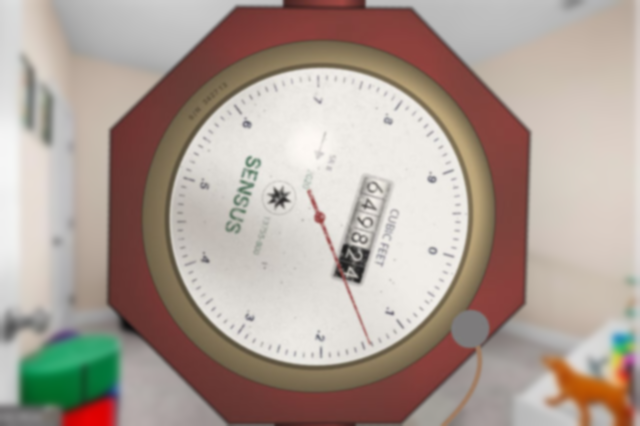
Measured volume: 649824.14 ft³
